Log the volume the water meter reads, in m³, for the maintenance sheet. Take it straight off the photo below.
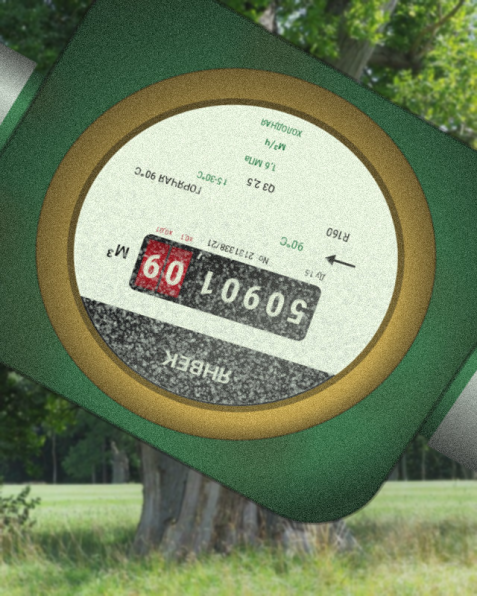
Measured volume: 50901.09 m³
